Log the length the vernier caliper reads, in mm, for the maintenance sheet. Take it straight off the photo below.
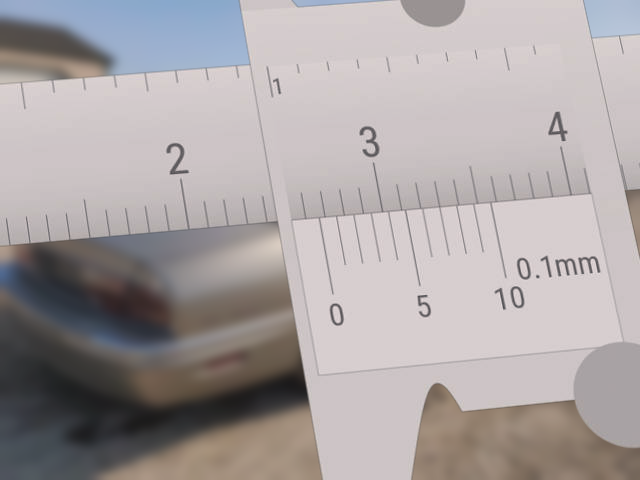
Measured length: 26.7 mm
